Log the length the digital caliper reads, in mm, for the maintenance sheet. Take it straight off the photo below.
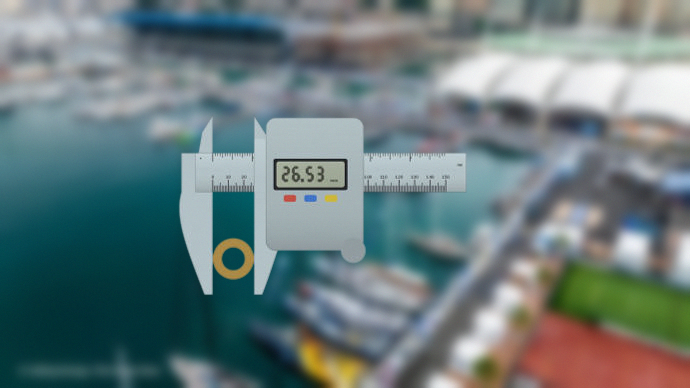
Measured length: 26.53 mm
